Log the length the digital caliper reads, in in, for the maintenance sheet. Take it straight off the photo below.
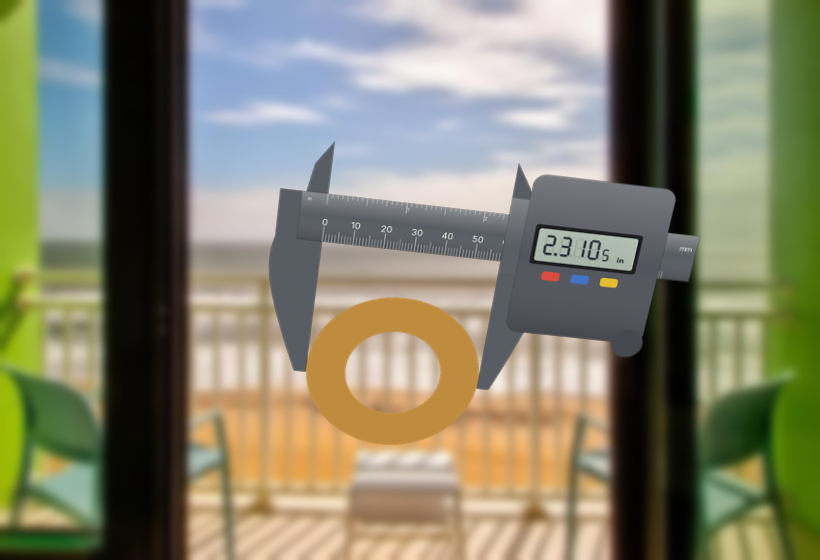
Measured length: 2.3105 in
